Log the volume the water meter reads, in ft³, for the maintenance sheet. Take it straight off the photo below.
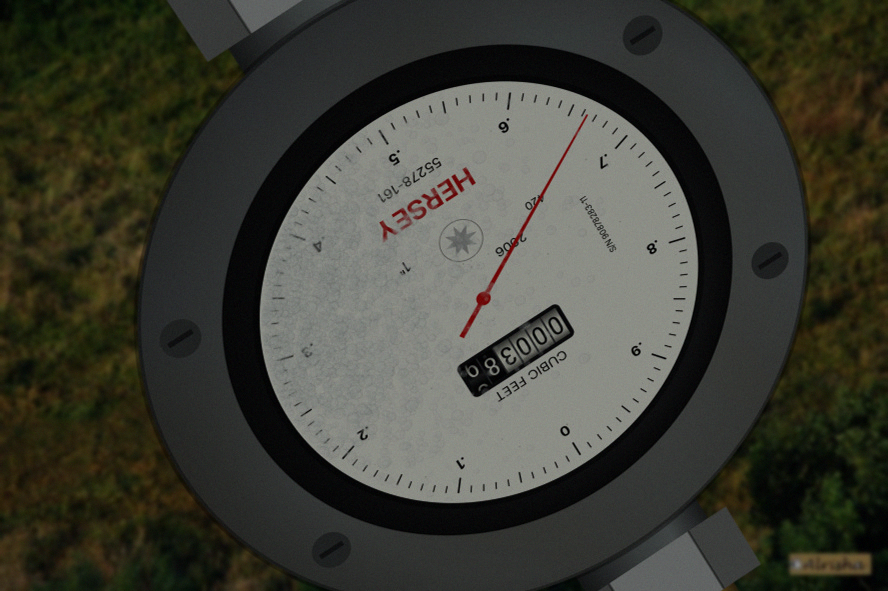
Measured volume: 388.66 ft³
